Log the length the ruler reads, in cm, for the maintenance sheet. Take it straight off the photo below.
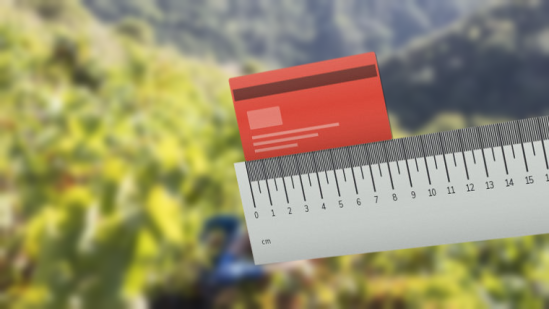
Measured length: 8.5 cm
